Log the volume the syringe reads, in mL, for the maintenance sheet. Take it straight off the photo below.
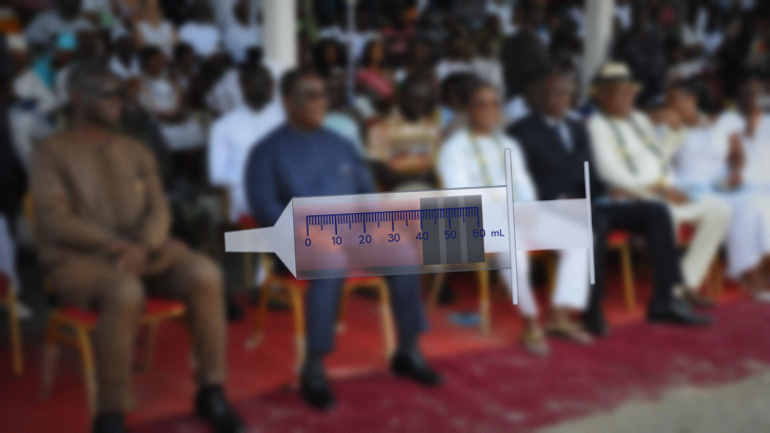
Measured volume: 40 mL
